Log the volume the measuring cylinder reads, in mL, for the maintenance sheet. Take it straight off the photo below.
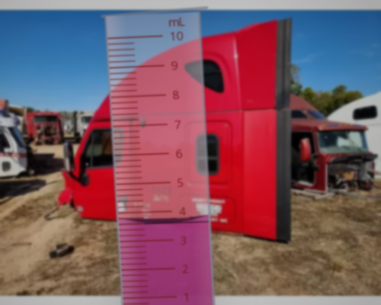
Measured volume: 3.6 mL
